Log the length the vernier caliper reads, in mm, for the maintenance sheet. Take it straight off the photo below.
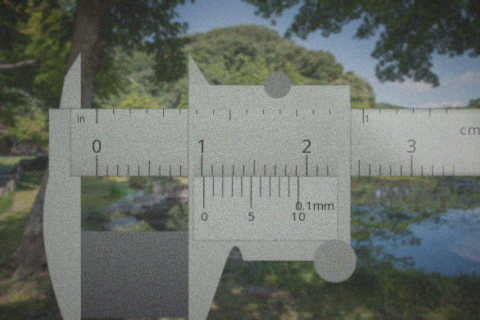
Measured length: 10.2 mm
